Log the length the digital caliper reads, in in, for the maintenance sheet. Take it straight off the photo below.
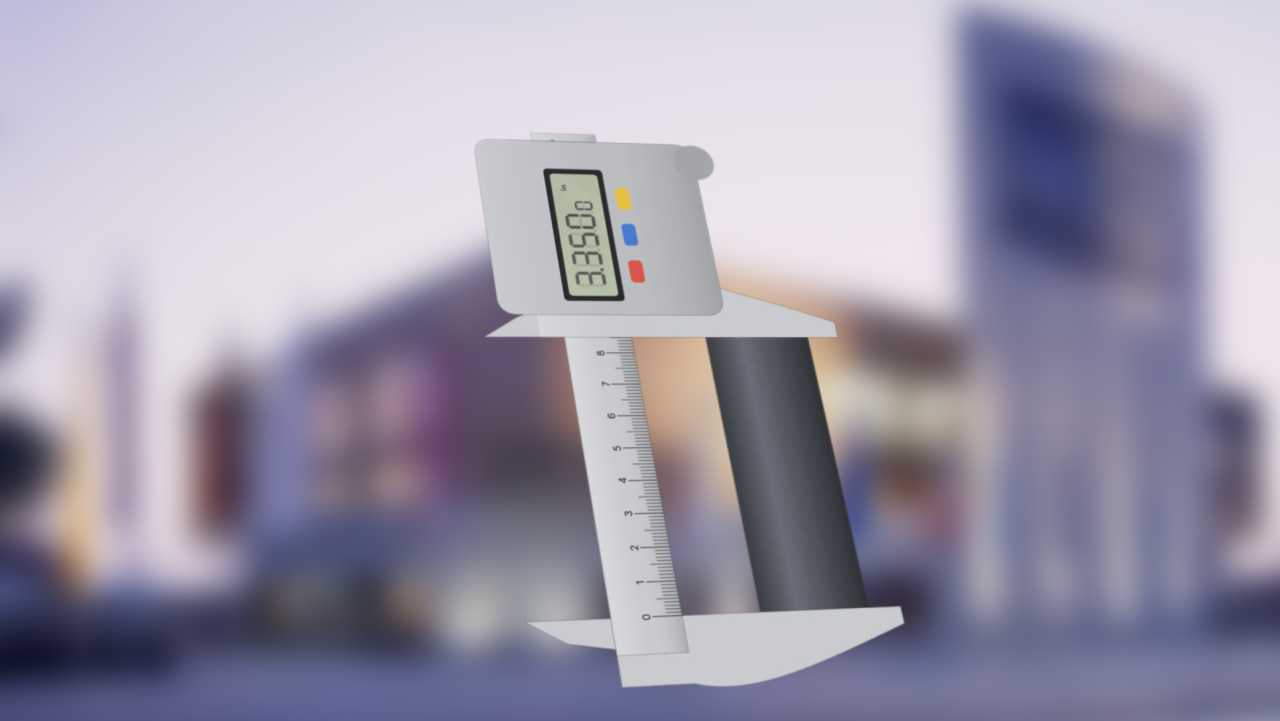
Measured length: 3.3500 in
